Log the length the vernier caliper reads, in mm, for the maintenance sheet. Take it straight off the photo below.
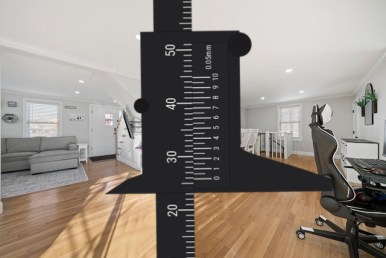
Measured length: 25.8 mm
